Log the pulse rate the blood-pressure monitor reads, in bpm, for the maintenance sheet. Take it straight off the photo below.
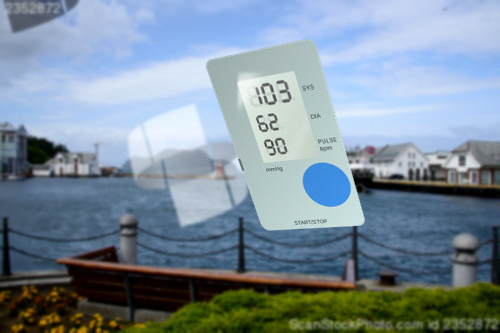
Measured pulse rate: 90 bpm
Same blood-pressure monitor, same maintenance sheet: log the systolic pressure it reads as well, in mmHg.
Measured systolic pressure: 103 mmHg
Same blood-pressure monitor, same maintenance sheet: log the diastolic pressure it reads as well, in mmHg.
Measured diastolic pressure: 62 mmHg
